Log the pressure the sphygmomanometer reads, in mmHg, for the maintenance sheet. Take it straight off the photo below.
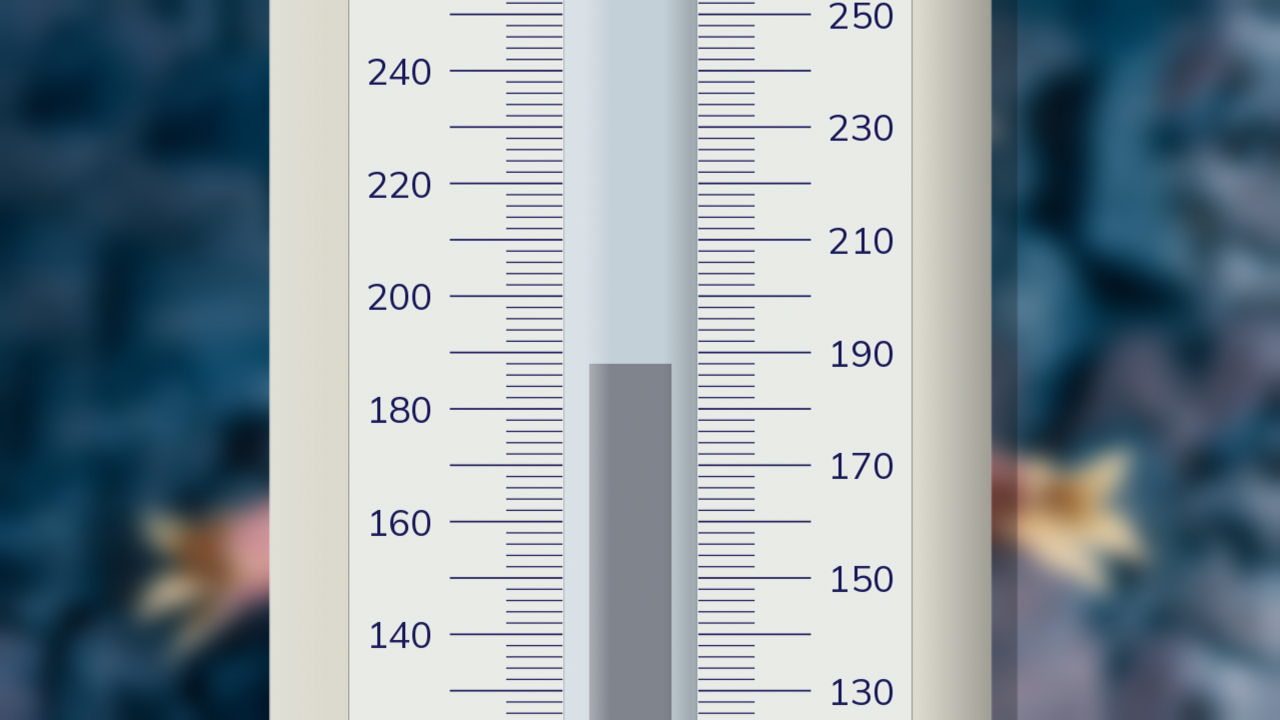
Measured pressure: 188 mmHg
